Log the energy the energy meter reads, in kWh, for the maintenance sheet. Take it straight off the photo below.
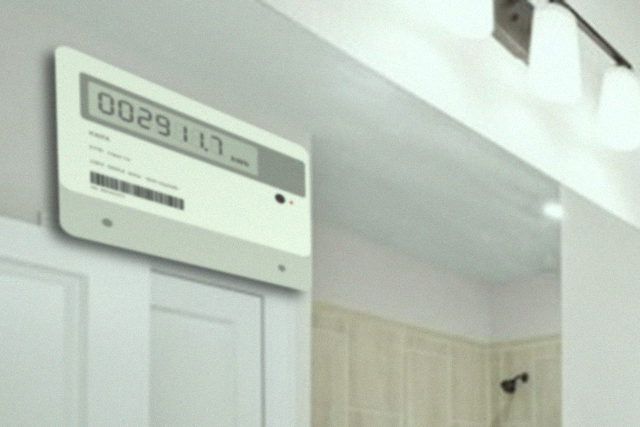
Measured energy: 2911.7 kWh
